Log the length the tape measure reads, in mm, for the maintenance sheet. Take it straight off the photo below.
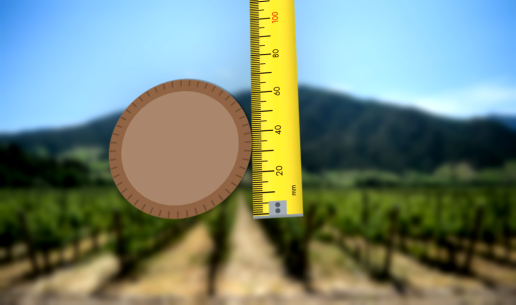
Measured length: 70 mm
